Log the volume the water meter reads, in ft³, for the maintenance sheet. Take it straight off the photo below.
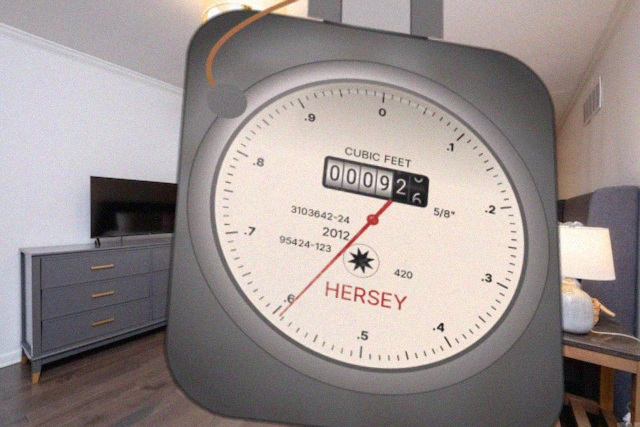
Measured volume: 925.59 ft³
